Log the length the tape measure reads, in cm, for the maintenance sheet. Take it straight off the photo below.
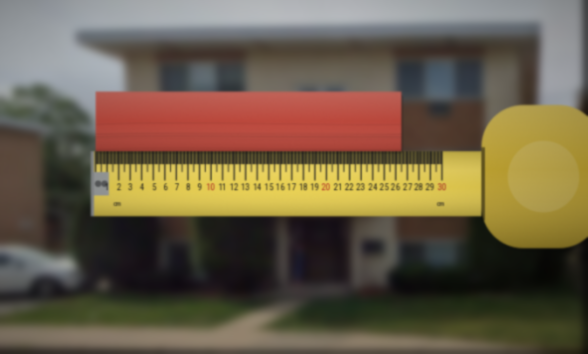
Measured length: 26.5 cm
